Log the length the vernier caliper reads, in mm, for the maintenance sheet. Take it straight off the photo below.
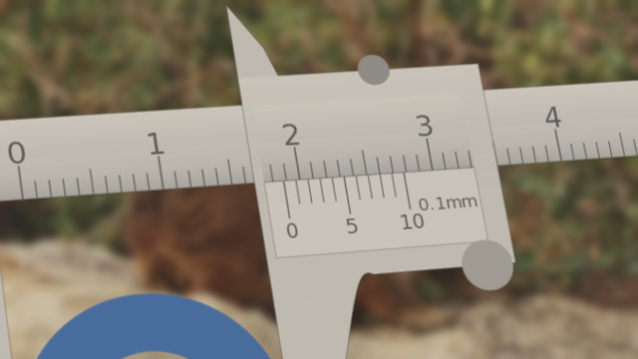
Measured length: 18.8 mm
